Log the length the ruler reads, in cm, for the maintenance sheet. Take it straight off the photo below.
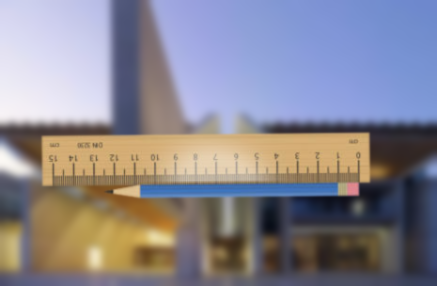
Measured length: 12.5 cm
